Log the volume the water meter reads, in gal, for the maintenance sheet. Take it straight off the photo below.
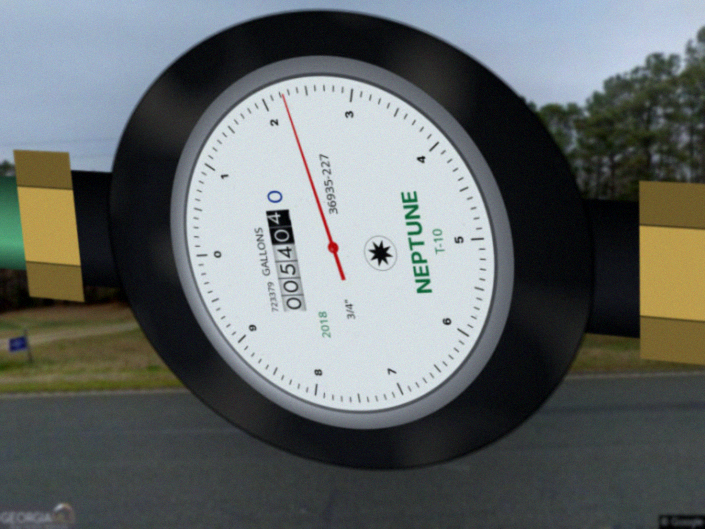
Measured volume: 54042.2 gal
